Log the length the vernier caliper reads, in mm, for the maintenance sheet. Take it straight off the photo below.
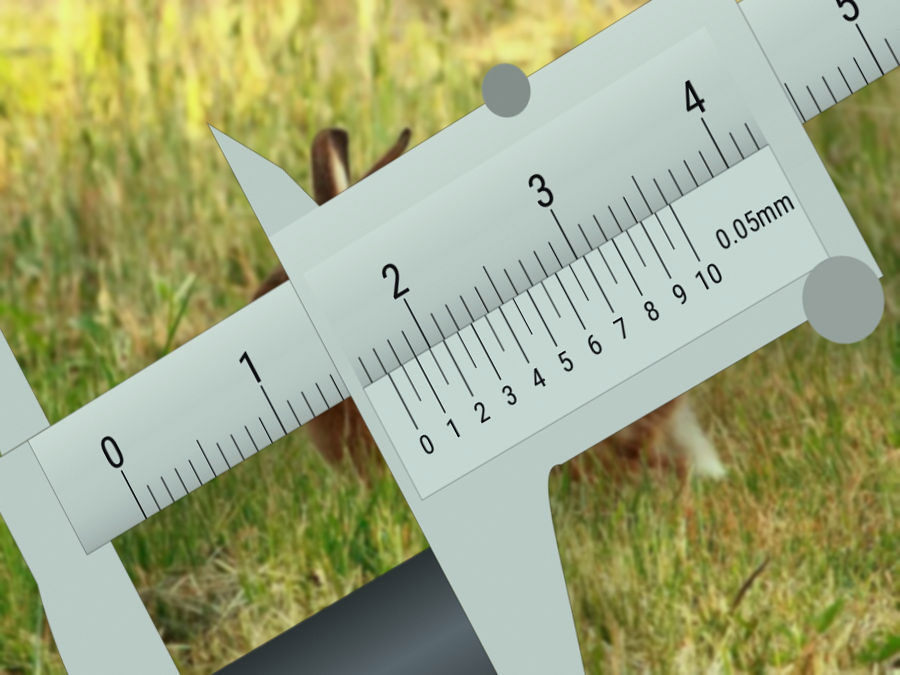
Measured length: 17.1 mm
